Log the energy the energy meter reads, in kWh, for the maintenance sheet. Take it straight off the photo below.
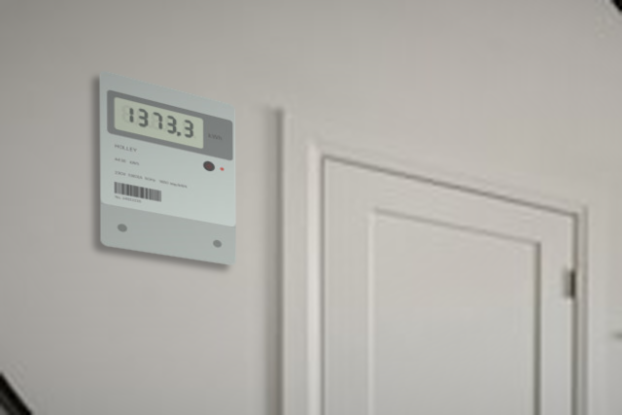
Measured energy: 1373.3 kWh
